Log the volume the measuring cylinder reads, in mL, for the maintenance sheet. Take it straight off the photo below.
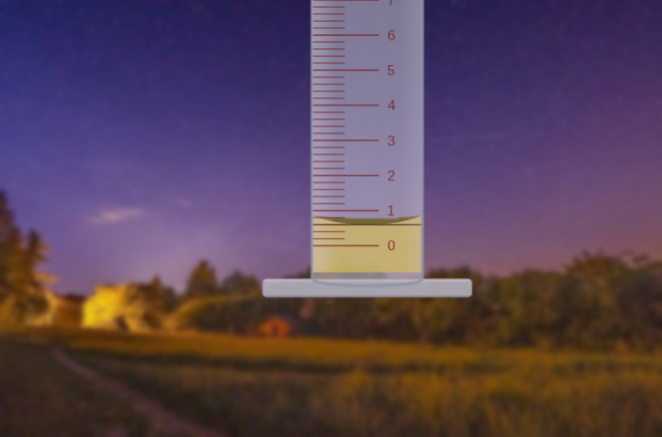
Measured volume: 0.6 mL
